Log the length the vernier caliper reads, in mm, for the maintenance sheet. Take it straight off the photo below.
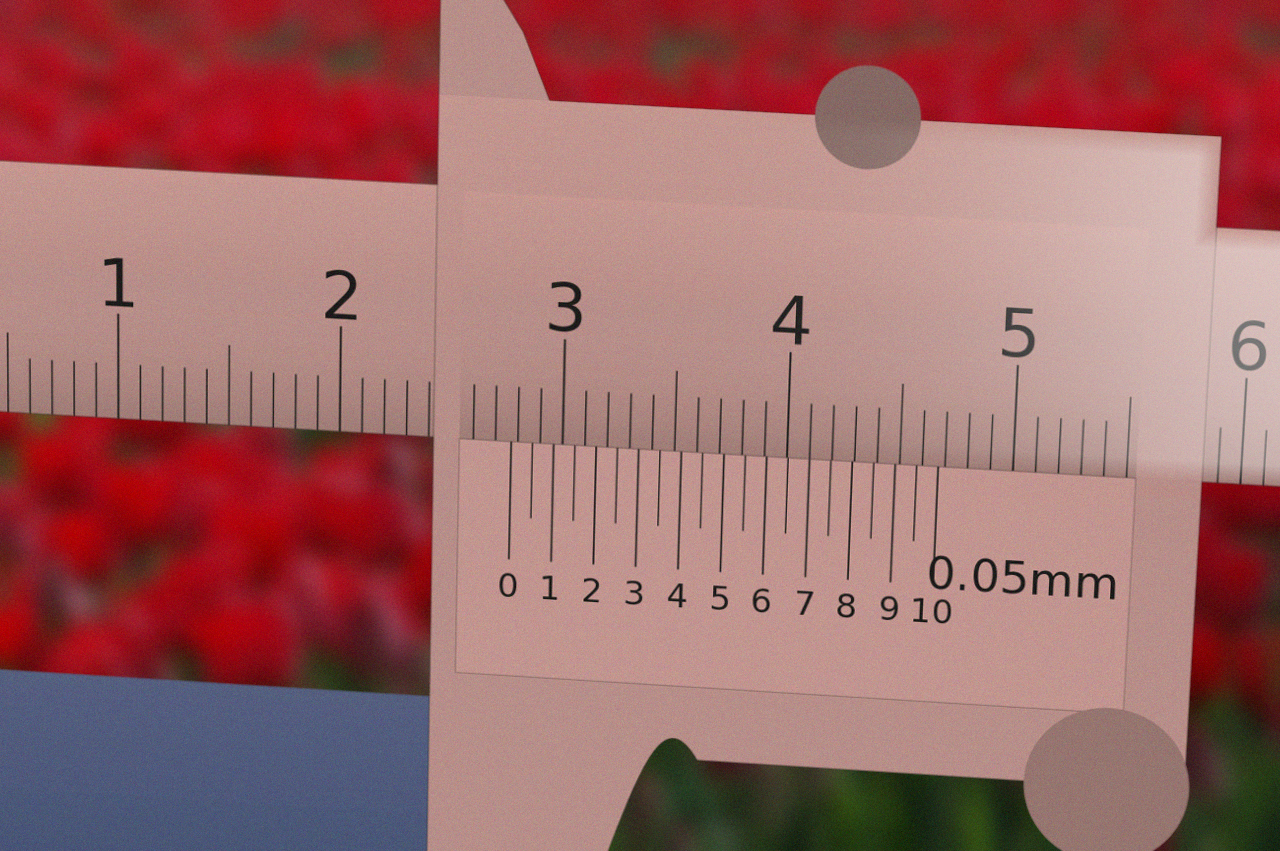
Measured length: 27.70 mm
